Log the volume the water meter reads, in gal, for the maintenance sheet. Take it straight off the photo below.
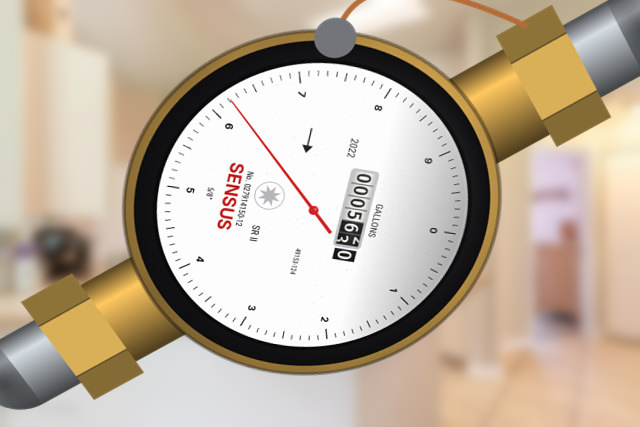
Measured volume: 5626.2 gal
